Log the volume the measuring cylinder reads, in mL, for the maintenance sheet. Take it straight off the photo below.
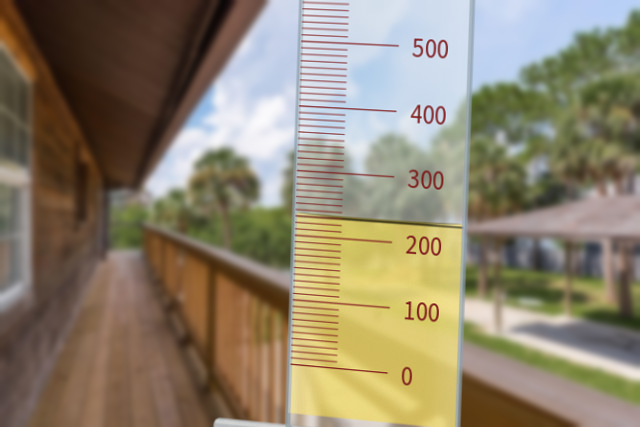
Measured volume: 230 mL
